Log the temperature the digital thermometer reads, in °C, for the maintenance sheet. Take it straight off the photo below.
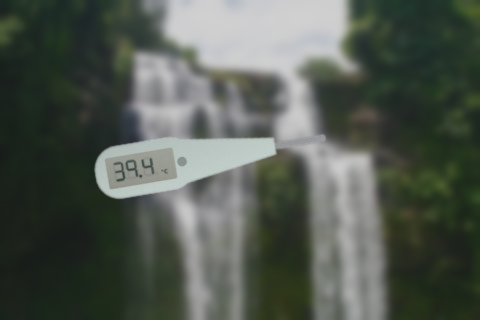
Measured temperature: 39.4 °C
